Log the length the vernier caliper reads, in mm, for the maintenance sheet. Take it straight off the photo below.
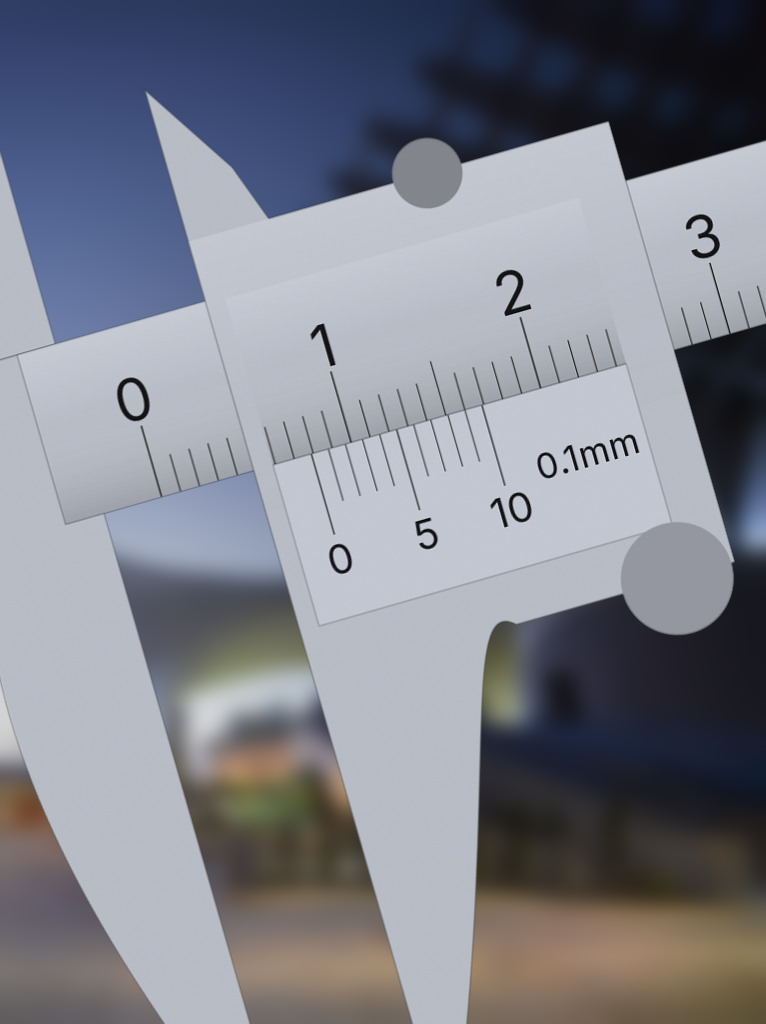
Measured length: 7.9 mm
